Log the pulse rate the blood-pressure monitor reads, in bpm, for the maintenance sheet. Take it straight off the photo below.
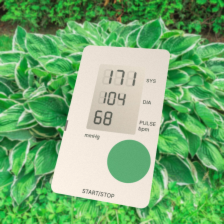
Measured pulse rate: 68 bpm
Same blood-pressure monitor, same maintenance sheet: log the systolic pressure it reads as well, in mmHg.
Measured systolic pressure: 171 mmHg
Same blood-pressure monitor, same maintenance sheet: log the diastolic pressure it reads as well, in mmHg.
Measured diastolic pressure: 104 mmHg
